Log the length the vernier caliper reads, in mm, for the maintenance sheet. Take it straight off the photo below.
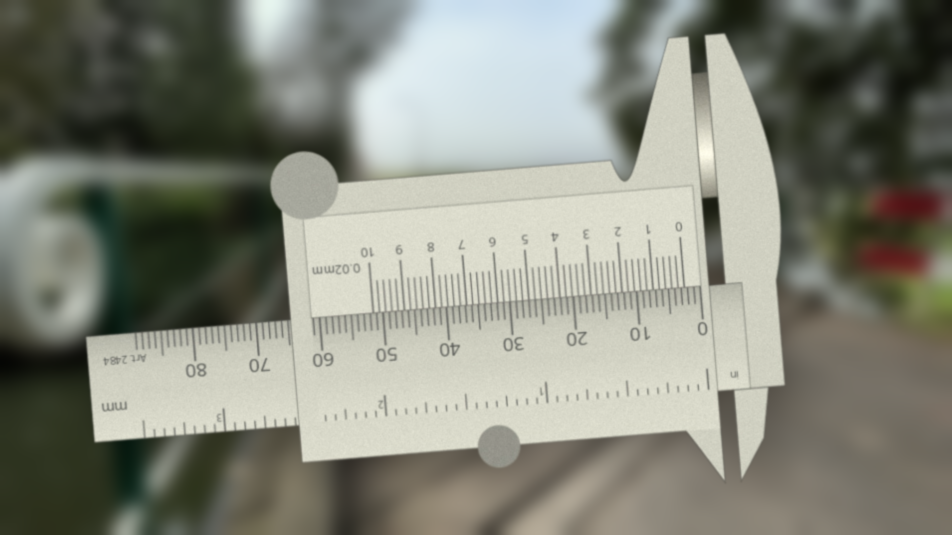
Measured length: 2.5 mm
